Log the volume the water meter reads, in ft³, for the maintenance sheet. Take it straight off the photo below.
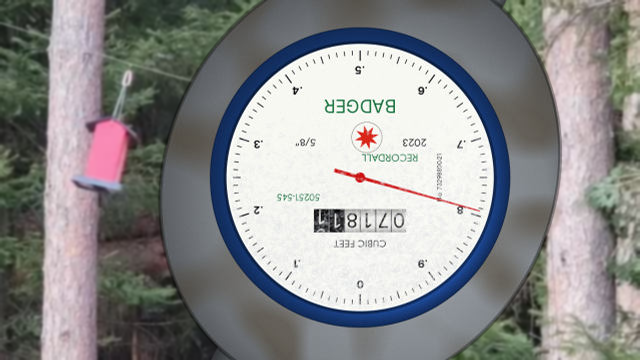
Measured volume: 71810.79 ft³
